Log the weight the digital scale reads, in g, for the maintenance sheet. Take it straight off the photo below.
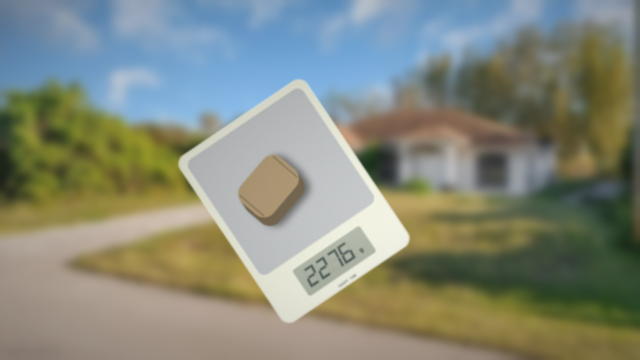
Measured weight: 2276 g
